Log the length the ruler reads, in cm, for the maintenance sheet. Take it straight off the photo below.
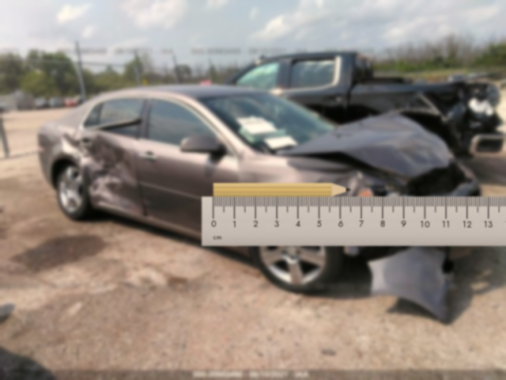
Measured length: 6.5 cm
